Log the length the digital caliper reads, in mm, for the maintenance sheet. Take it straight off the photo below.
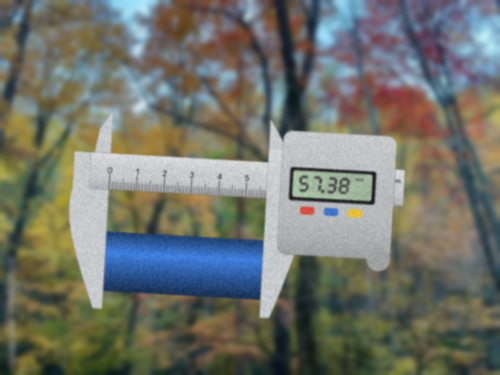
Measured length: 57.38 mm
